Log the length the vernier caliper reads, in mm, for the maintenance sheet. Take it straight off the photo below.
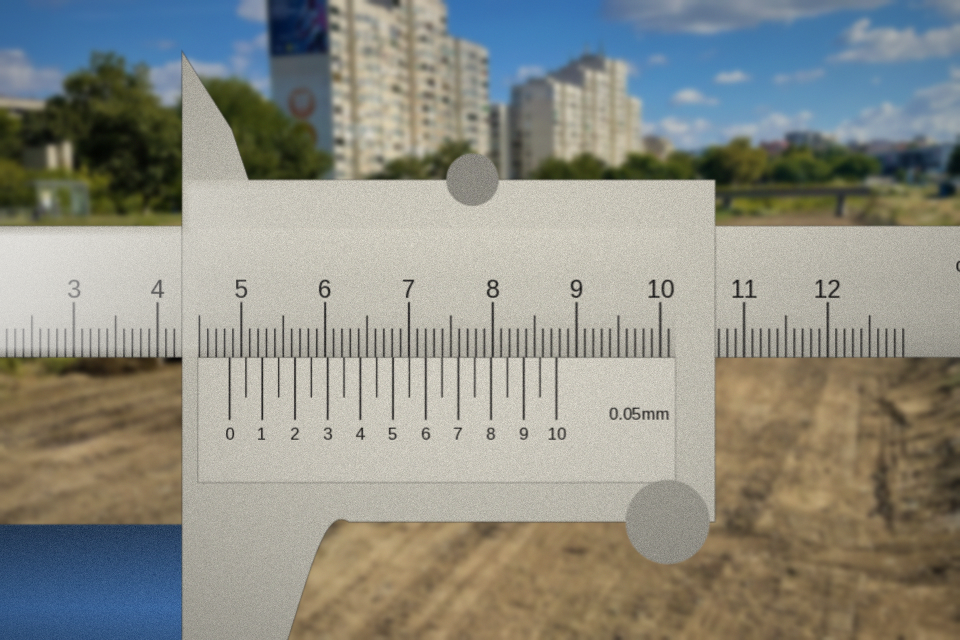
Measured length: 48.6 mm
